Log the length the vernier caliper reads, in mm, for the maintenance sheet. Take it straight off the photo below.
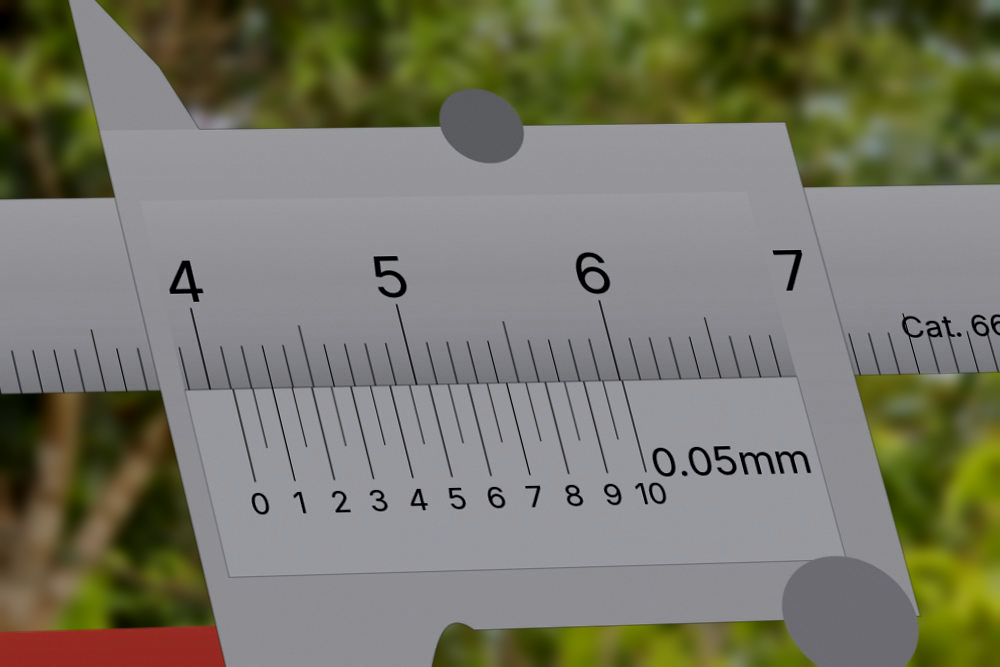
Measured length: 41.1 mm
